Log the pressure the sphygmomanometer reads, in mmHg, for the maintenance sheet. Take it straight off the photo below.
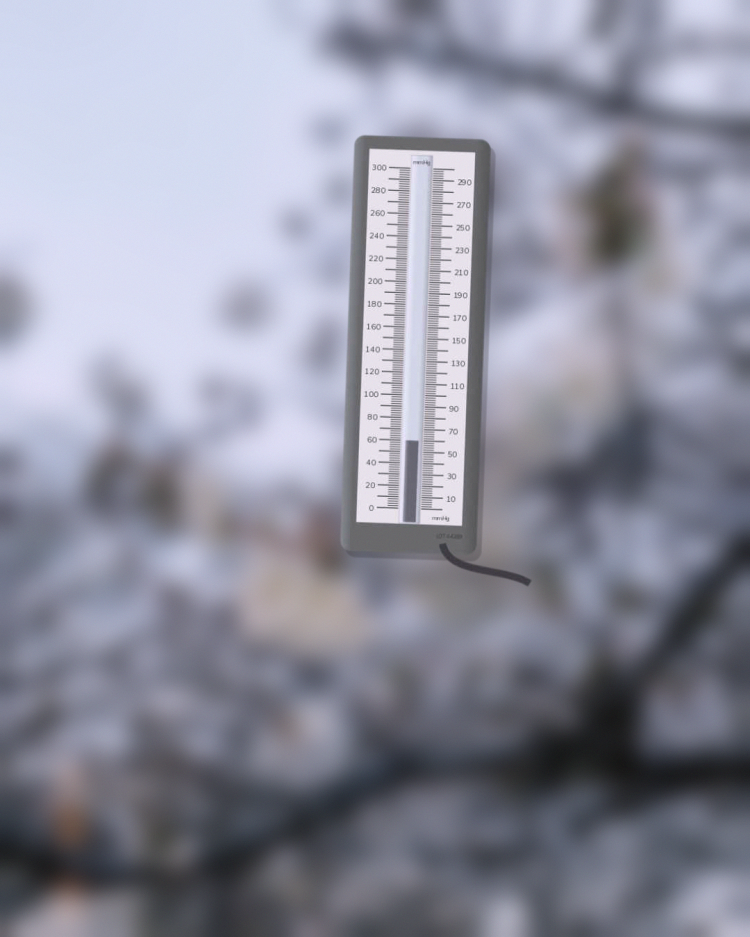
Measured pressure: 60 mmHg
